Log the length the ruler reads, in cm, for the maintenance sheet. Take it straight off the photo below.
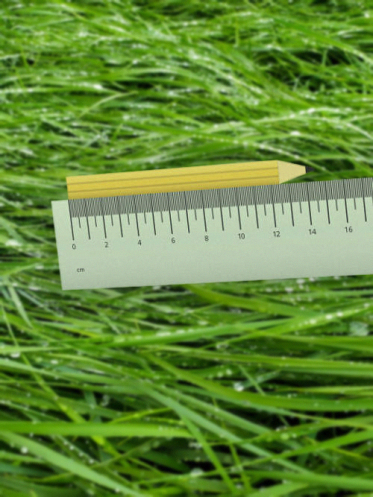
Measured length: 14.5 cm
